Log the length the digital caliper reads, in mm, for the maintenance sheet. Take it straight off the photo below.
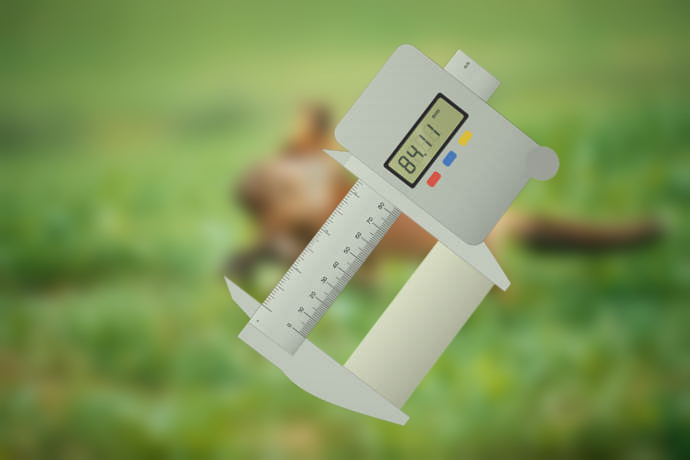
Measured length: 84.11 mm
